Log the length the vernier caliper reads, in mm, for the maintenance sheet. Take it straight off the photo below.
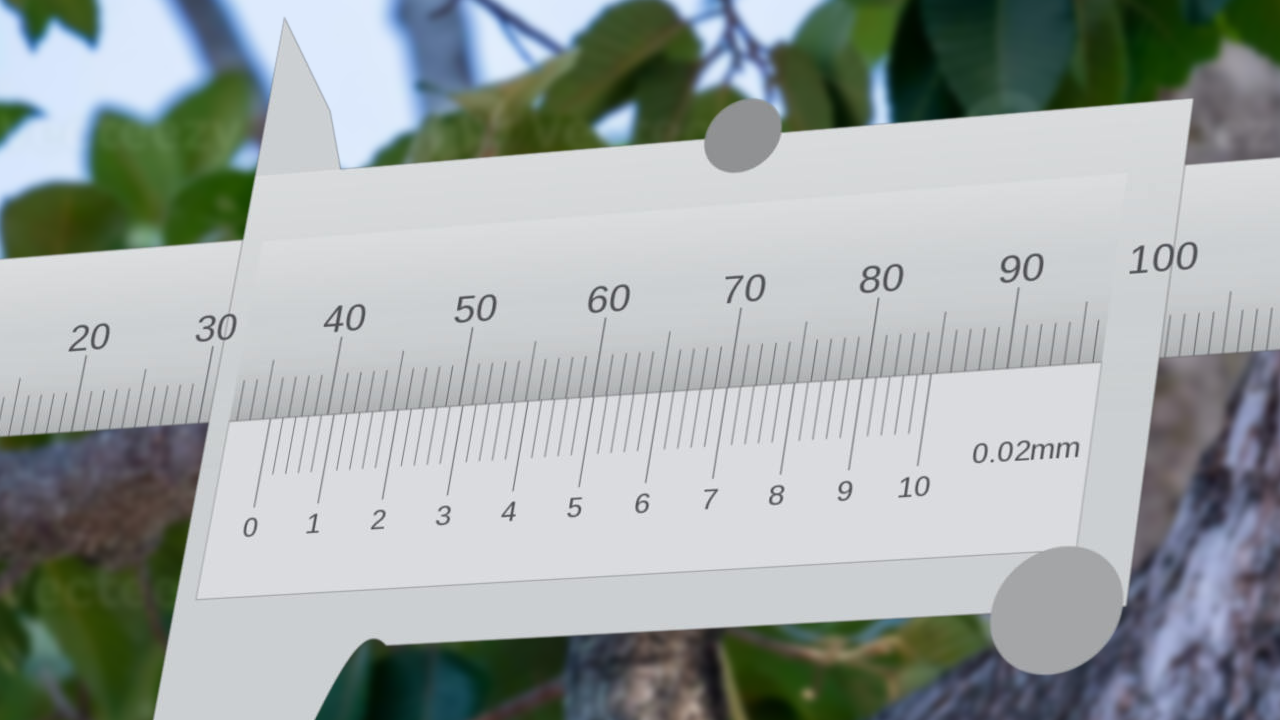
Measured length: 35.6 mm
